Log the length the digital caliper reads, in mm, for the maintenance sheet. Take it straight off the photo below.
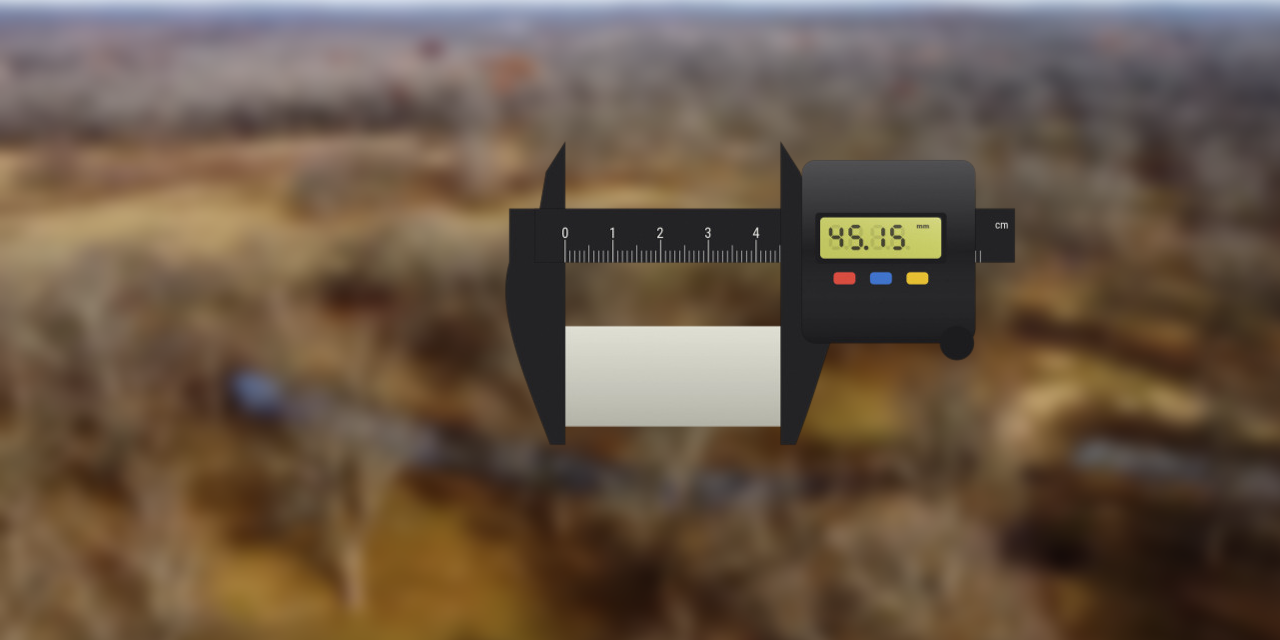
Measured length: 45.15 mm
